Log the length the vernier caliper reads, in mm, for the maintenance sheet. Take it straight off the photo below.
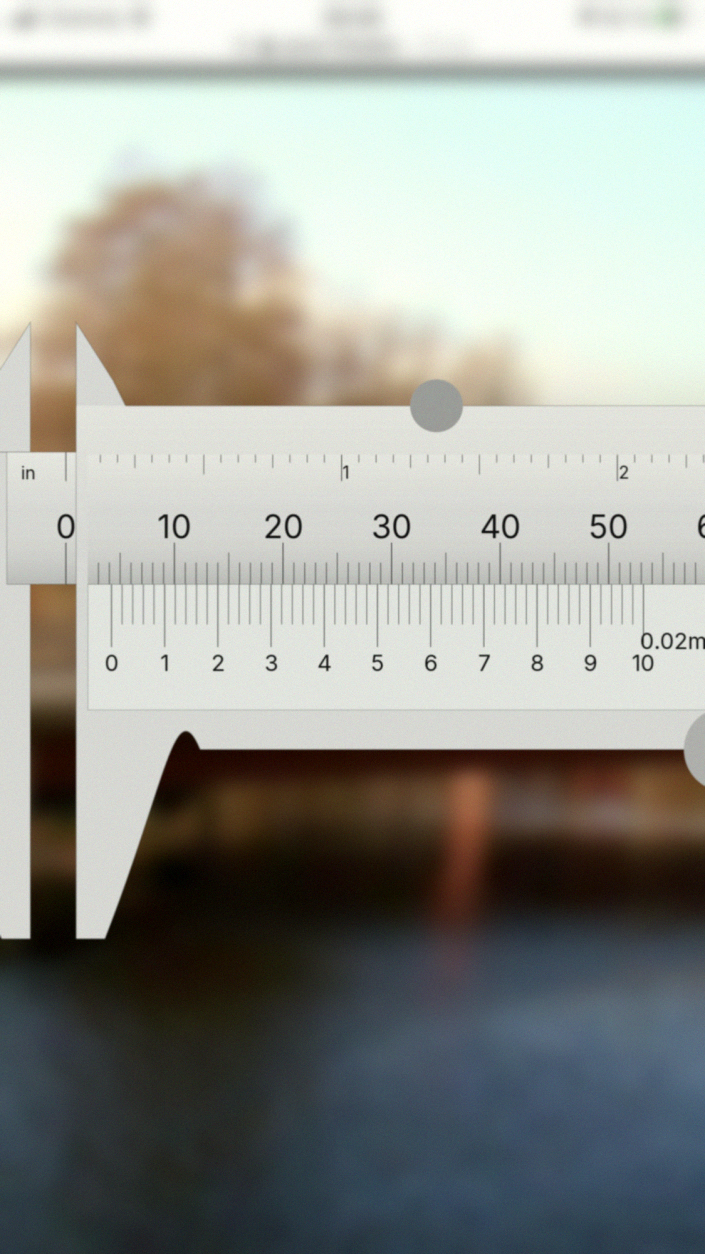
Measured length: 4.2 mm
